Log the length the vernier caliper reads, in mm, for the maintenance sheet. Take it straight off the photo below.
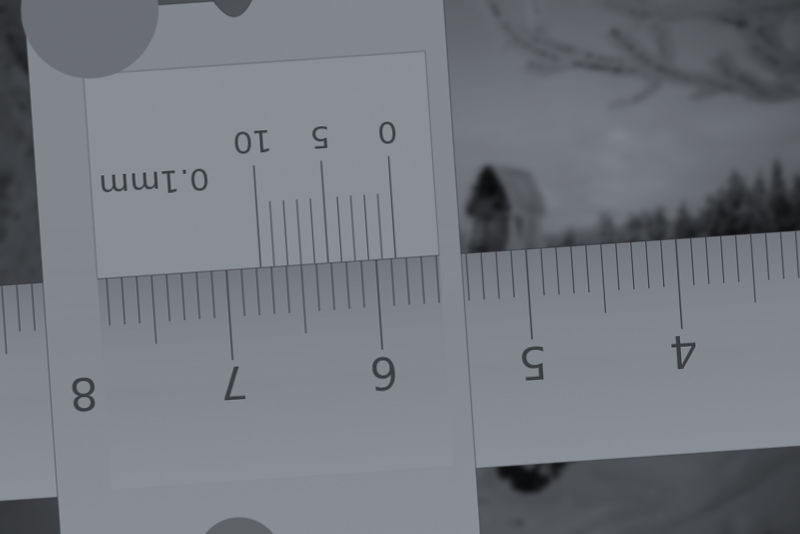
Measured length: 58.7 mm
